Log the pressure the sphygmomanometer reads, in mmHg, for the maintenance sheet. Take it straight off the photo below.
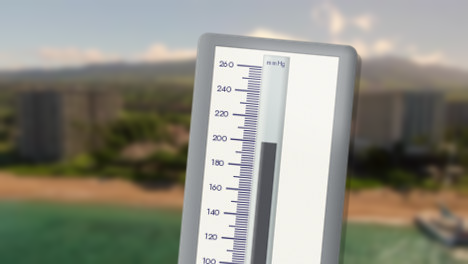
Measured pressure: 200 mmHg
